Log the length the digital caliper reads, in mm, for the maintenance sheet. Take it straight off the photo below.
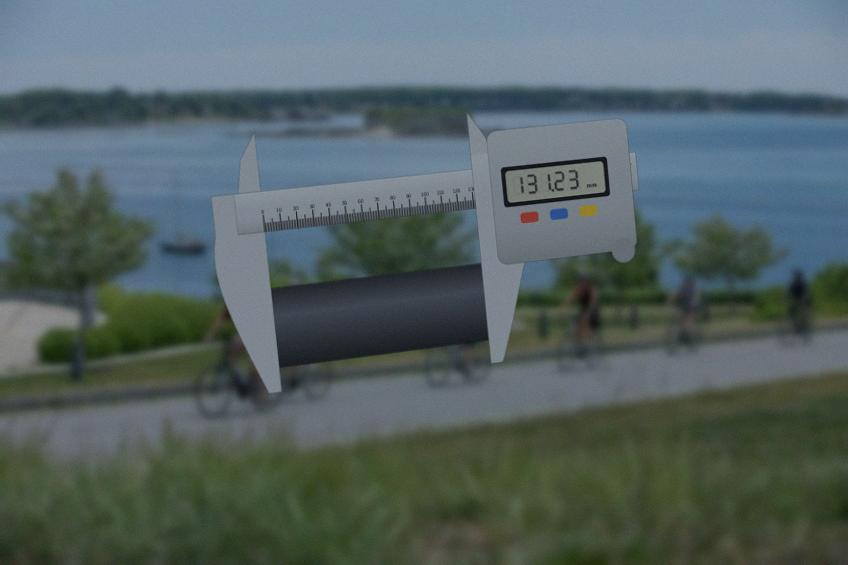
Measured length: 131.23 mm
